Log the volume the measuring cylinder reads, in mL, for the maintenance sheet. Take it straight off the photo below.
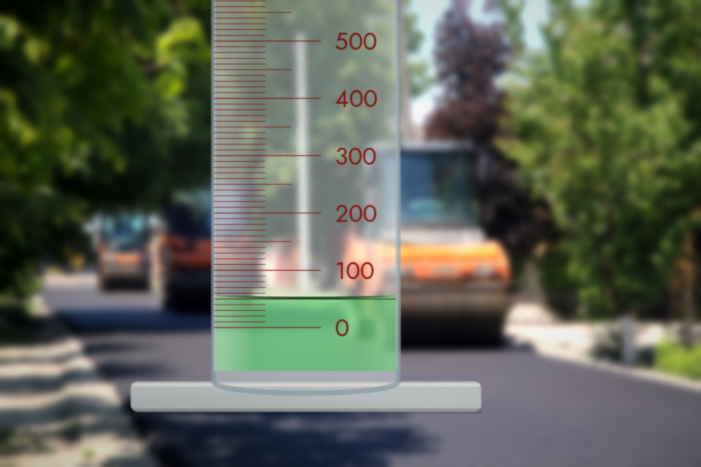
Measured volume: 50 mL
